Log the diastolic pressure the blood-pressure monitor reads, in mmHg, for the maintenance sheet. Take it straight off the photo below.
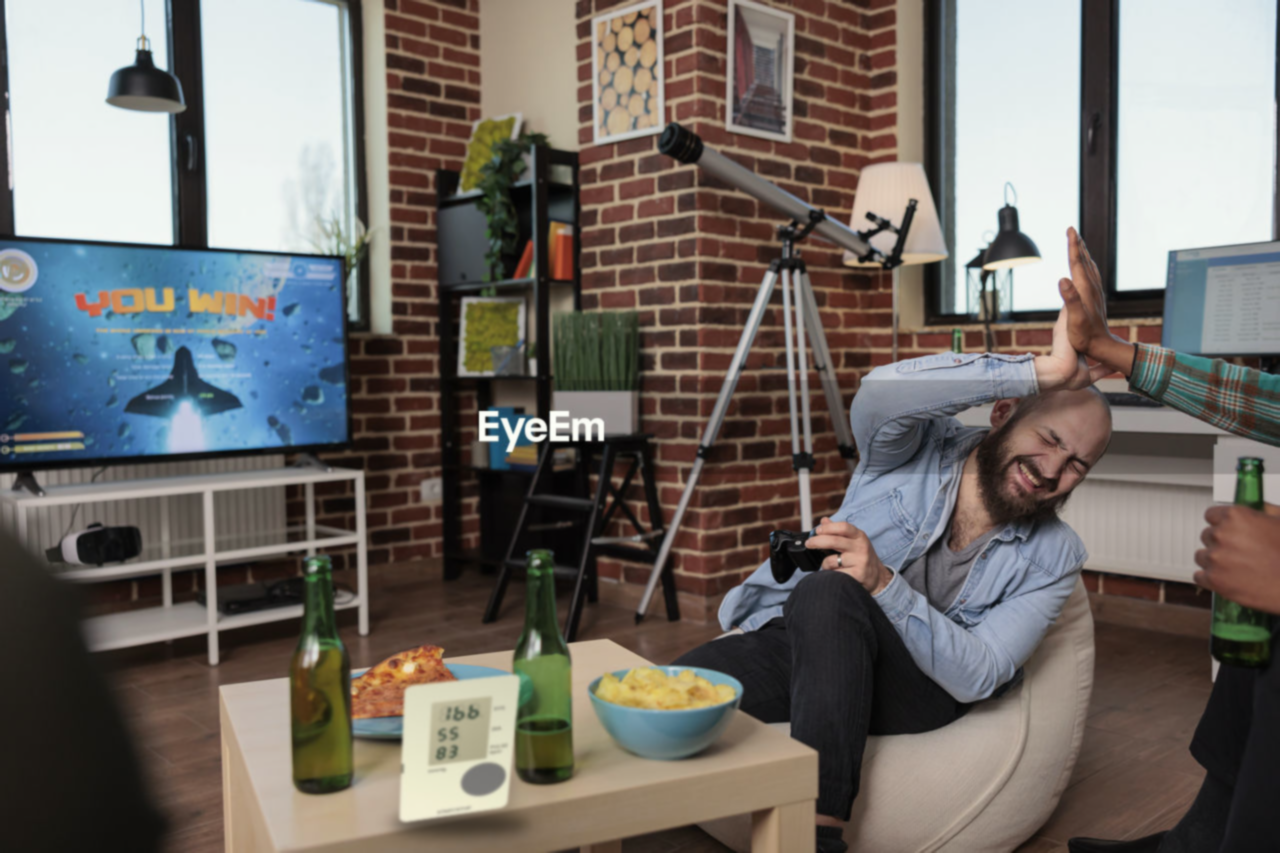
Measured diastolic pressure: 55 mmHg
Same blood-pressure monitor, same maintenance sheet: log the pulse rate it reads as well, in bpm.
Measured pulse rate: 83 bpm
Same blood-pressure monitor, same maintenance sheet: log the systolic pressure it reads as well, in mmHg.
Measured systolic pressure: 166 mmHg
